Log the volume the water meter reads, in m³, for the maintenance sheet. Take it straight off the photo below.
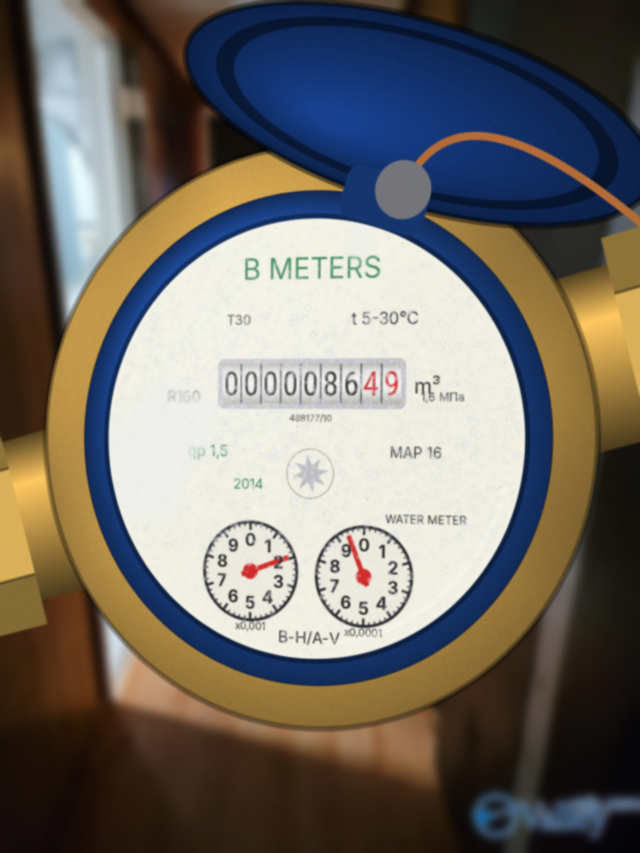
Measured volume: 86.4919 m³
